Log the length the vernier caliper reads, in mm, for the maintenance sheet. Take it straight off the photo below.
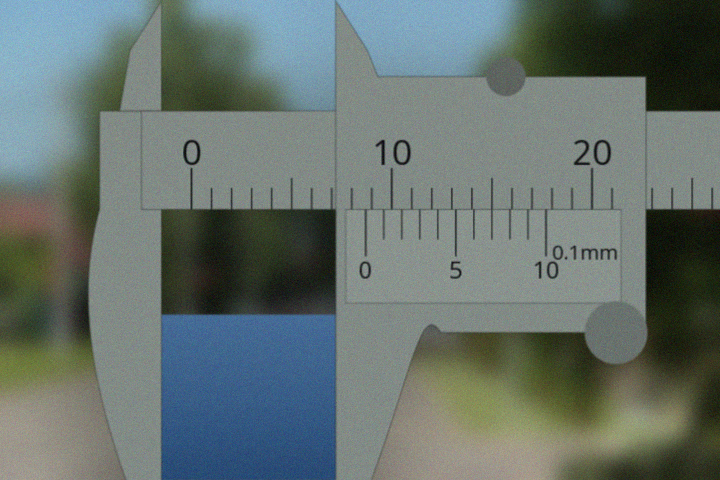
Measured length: 8.7 mm
